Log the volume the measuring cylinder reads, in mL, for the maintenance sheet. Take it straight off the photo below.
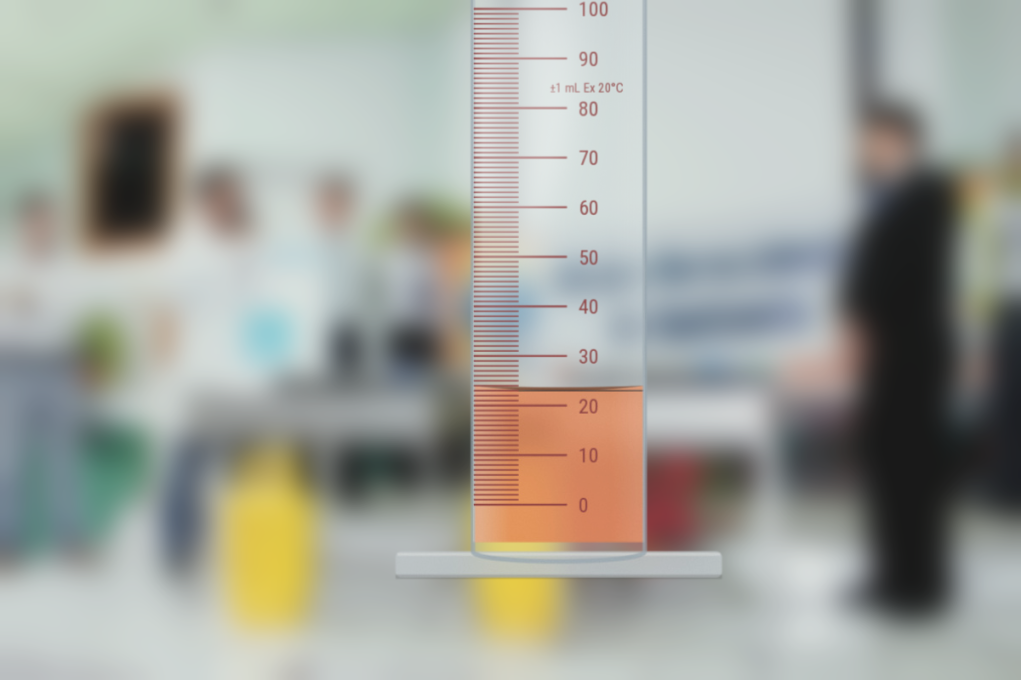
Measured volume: 23 mL
